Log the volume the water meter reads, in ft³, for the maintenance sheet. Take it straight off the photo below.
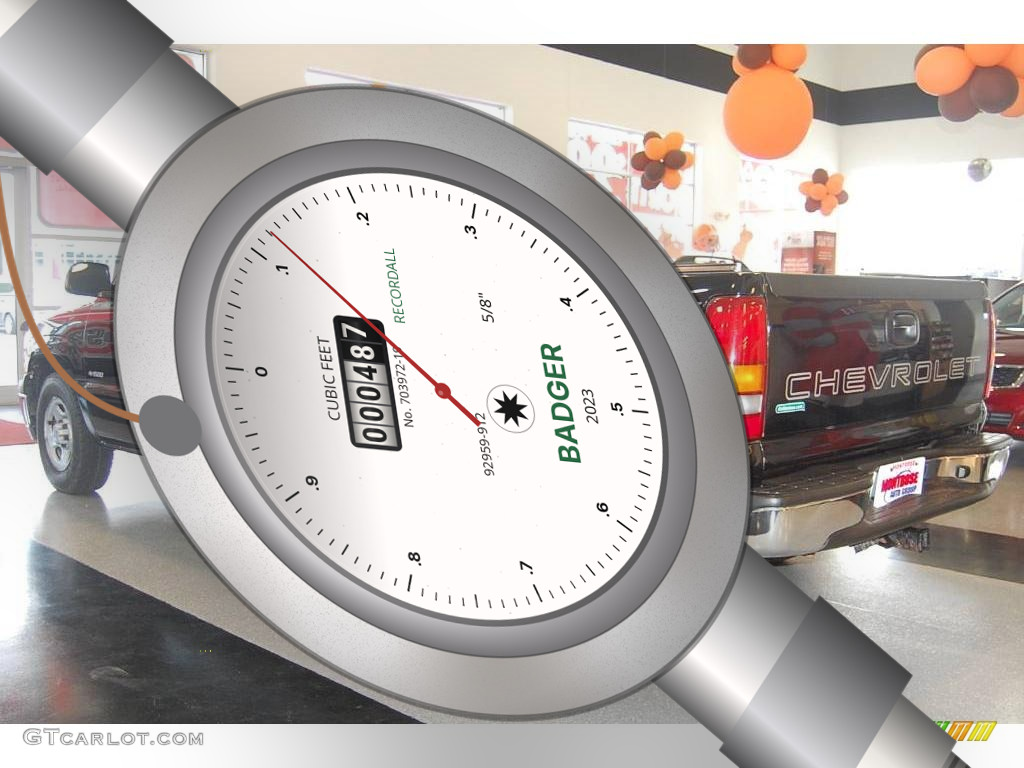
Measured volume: 487.12 ft³
